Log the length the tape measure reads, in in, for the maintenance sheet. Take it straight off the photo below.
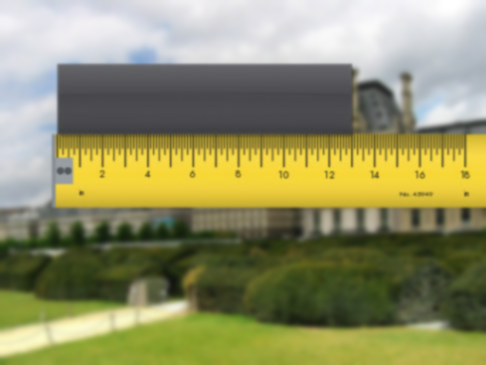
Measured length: 13 in
